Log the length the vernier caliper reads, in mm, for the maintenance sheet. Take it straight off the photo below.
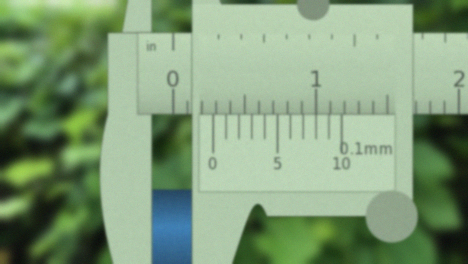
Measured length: 2.8 mm
